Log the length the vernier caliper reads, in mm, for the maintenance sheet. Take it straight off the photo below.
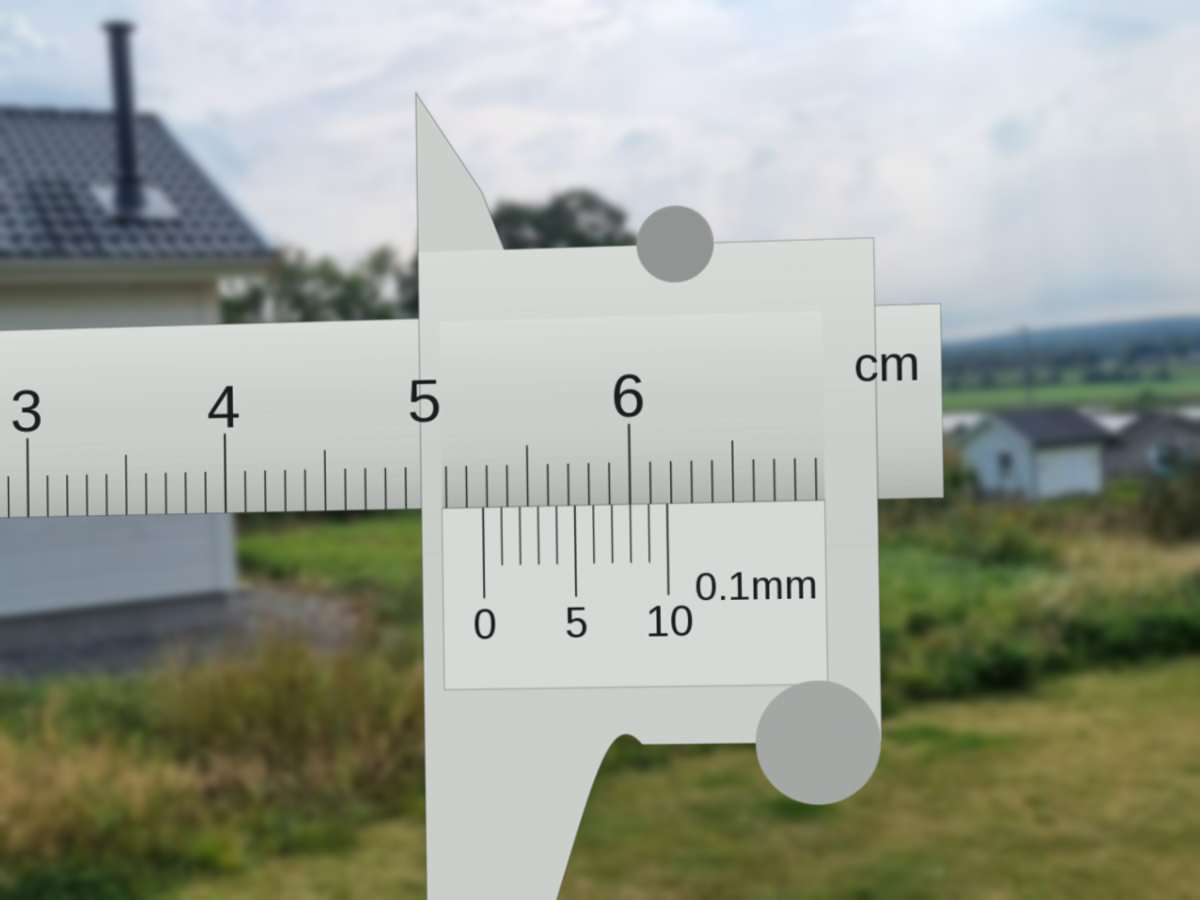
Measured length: 52.8 mm
